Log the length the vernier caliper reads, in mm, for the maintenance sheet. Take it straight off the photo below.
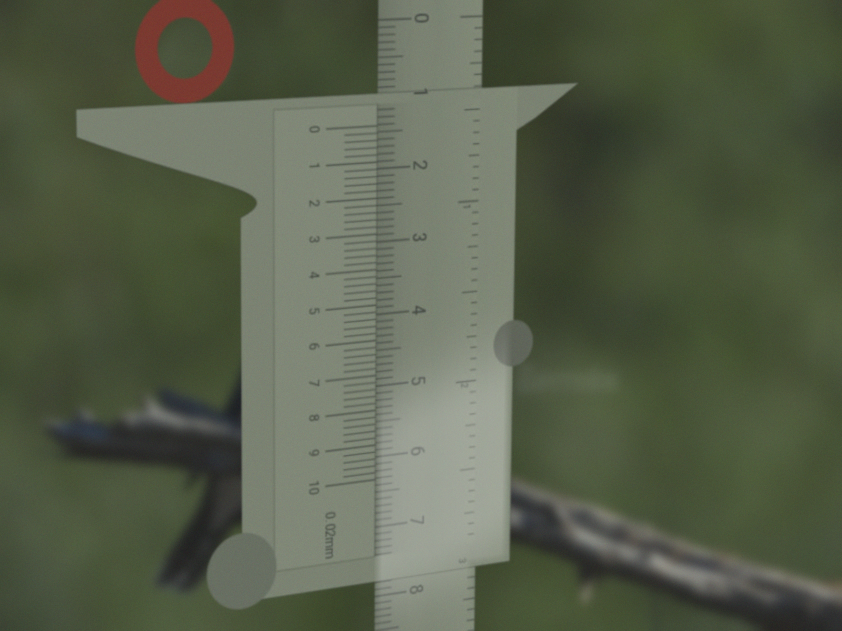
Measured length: 14.2 mm
